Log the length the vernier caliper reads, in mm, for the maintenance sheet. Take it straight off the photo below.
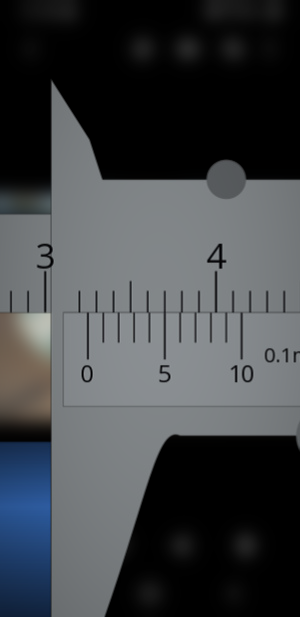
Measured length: 32.5 mm
